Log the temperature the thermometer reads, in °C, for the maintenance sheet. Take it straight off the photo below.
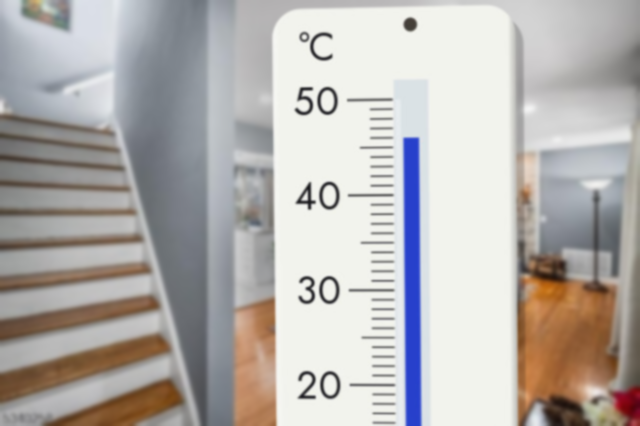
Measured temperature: 46 °C
